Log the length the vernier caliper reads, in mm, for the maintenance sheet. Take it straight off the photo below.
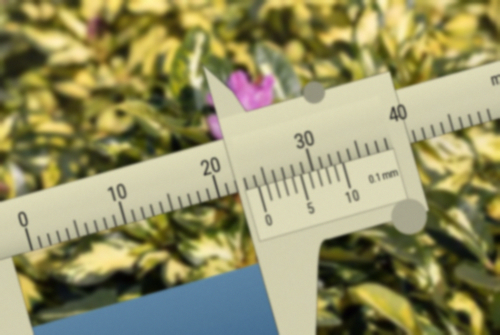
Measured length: 24.2 mm
